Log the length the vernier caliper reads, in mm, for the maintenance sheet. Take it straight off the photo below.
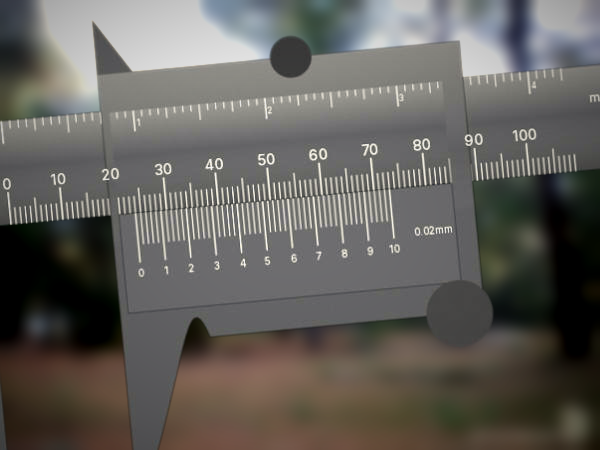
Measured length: 24.0 mm
